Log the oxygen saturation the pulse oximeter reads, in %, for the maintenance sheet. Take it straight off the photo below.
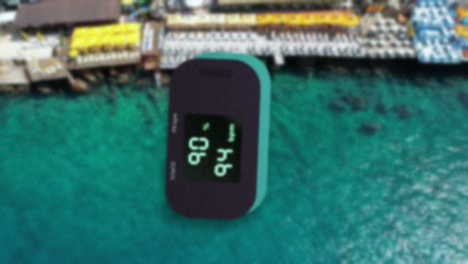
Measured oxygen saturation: 90 %
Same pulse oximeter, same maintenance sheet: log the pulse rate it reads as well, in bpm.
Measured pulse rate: 94 bpm
